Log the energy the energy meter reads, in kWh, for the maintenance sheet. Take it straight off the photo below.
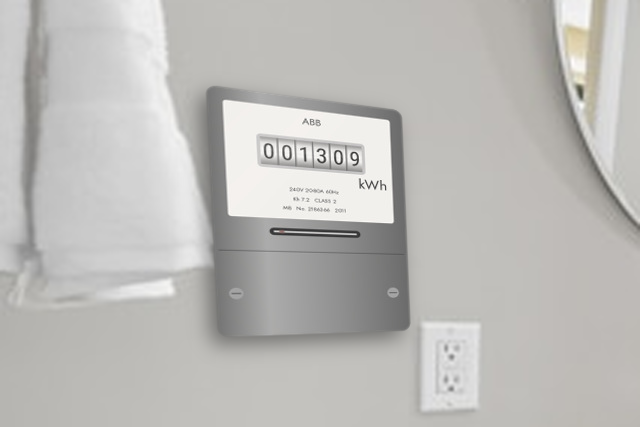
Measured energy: 1309 kWh
